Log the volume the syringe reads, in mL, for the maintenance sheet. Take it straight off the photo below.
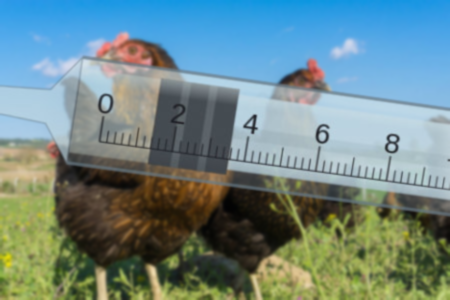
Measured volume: 1.4 mL
